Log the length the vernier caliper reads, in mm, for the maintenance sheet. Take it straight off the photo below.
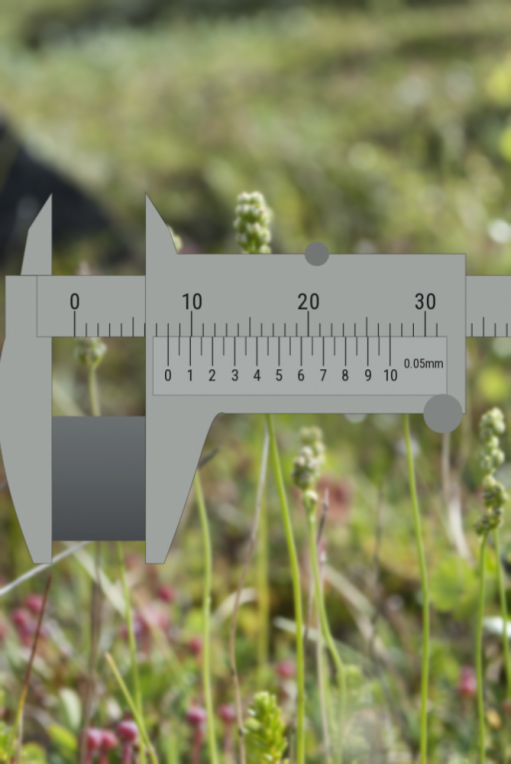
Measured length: 8.0 mm
